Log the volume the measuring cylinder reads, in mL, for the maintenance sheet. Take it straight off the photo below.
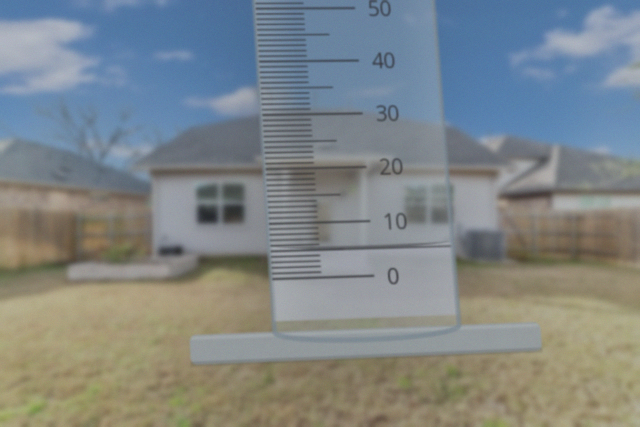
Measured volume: 5 mL
